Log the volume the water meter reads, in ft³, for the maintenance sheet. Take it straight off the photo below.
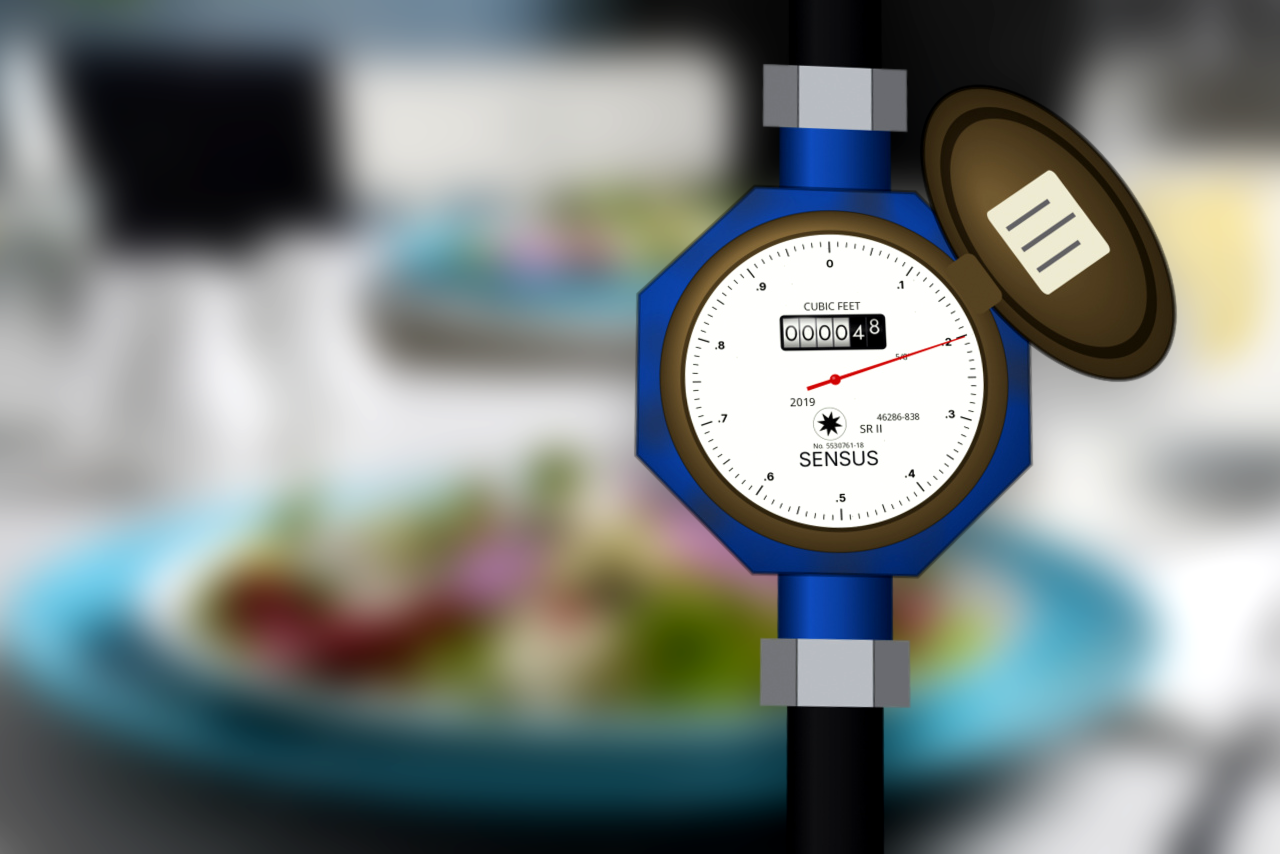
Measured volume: 48.20 ft³
